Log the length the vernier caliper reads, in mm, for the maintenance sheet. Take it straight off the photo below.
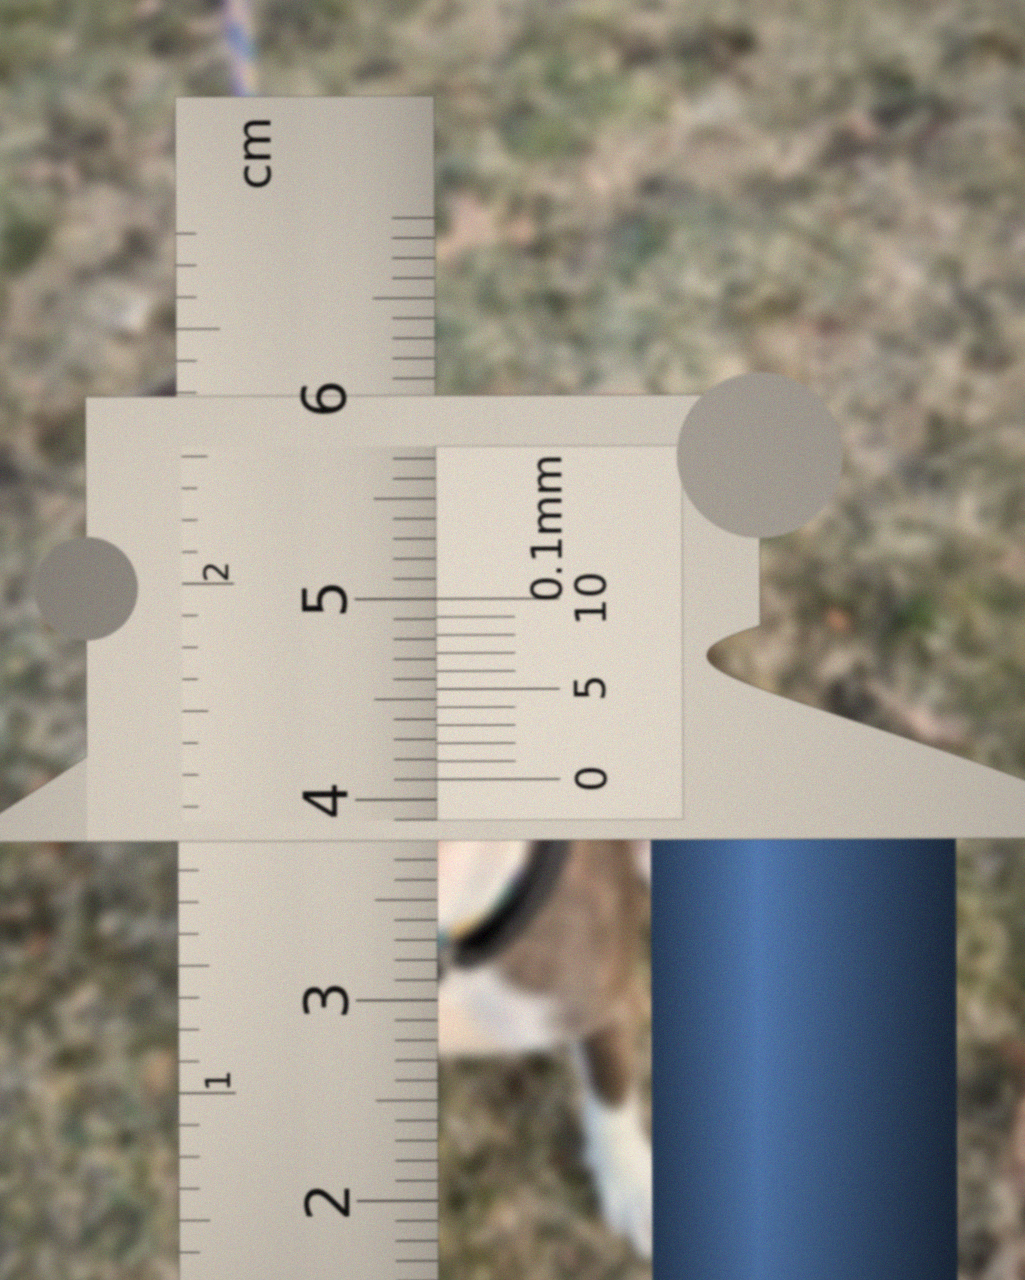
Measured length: 41.0 mm
